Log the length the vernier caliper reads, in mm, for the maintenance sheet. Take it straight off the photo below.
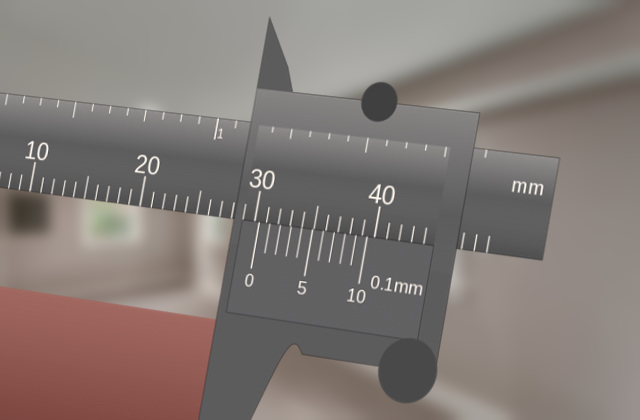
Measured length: 30.4 mm
